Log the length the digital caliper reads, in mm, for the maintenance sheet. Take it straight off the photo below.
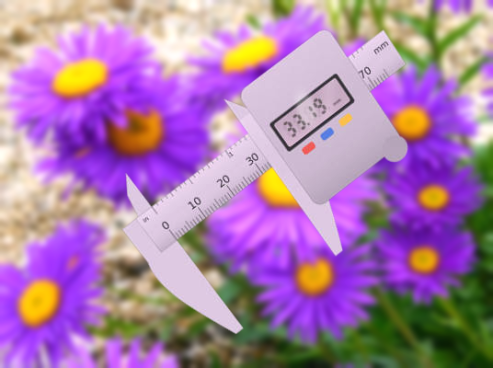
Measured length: 33.19 mm
